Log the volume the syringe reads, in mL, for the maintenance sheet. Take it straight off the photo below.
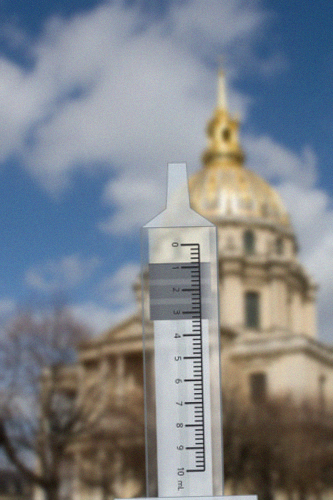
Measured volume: 0.8 mL
